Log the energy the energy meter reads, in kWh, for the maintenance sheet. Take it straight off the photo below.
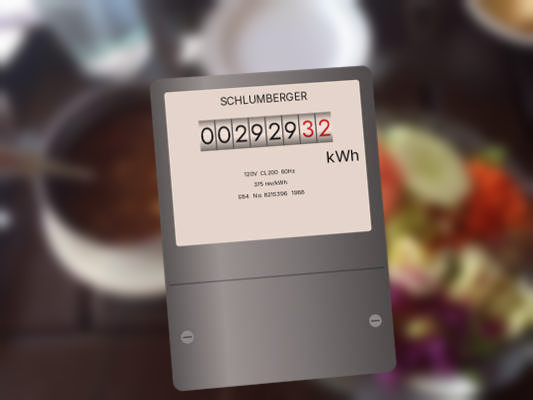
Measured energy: 2929.32 kWh
